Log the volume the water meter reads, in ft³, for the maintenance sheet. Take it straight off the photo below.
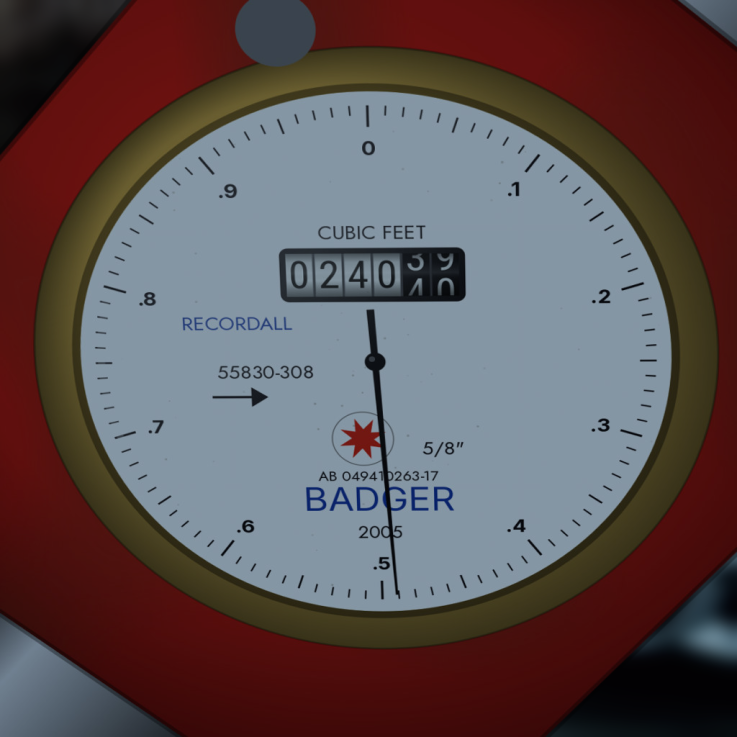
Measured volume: 24039.49 ft³
